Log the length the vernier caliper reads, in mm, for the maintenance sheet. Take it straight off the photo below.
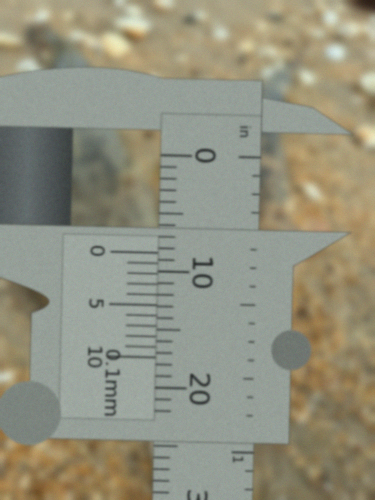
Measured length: 8.4 mm
